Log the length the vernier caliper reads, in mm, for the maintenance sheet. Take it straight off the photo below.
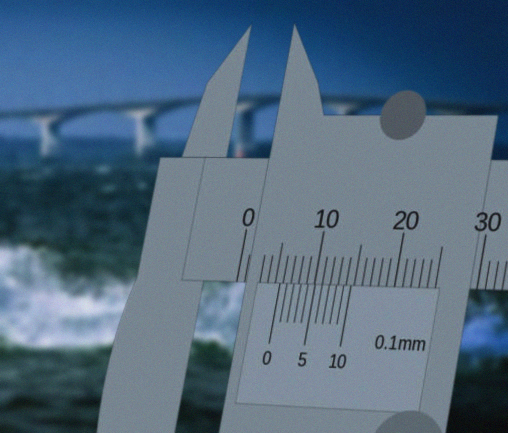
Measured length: 5.6 mm
